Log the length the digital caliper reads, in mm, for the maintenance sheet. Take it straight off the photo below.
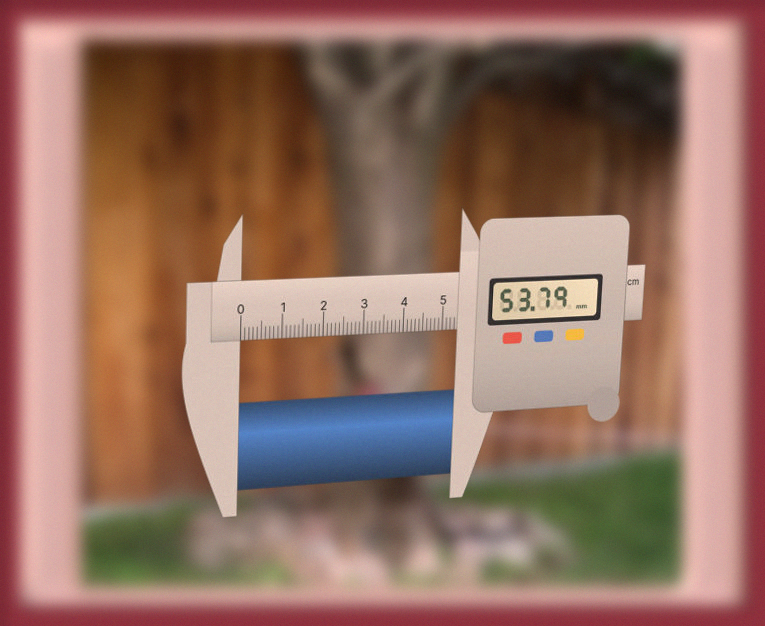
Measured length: 53.79 mm
